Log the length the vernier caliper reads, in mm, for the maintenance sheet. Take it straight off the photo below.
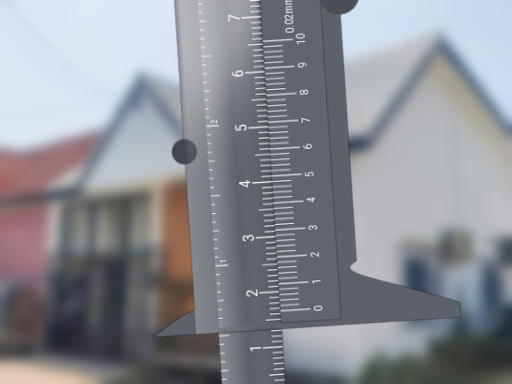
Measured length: 16.5 mm
